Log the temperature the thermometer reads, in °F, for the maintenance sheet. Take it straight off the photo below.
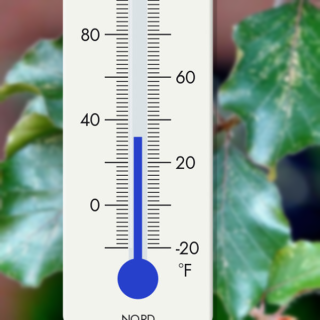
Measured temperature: 32 °F
